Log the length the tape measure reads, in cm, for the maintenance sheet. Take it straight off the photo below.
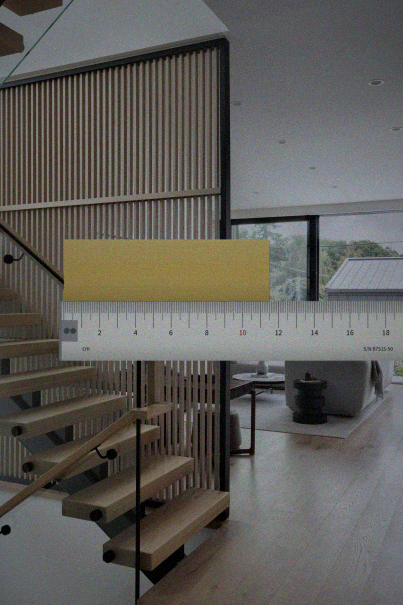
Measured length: 11.5 cm
